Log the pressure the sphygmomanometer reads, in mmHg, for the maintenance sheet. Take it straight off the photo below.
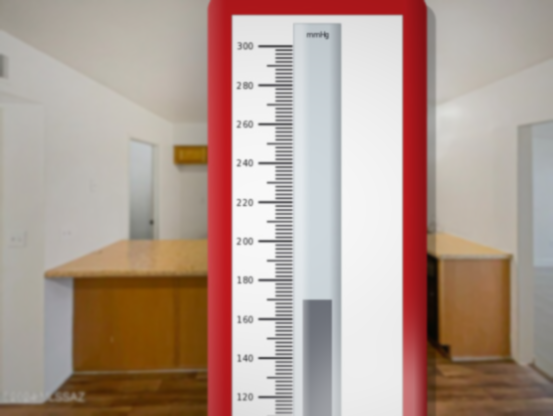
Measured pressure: 170 mmHg
